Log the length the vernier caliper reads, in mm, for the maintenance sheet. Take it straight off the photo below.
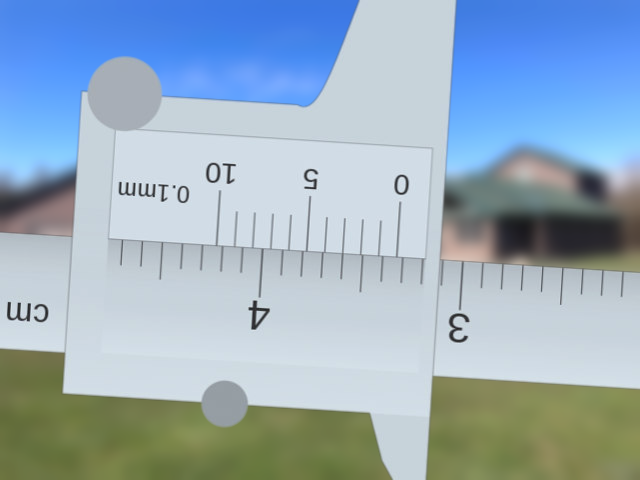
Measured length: 33.3 mm
